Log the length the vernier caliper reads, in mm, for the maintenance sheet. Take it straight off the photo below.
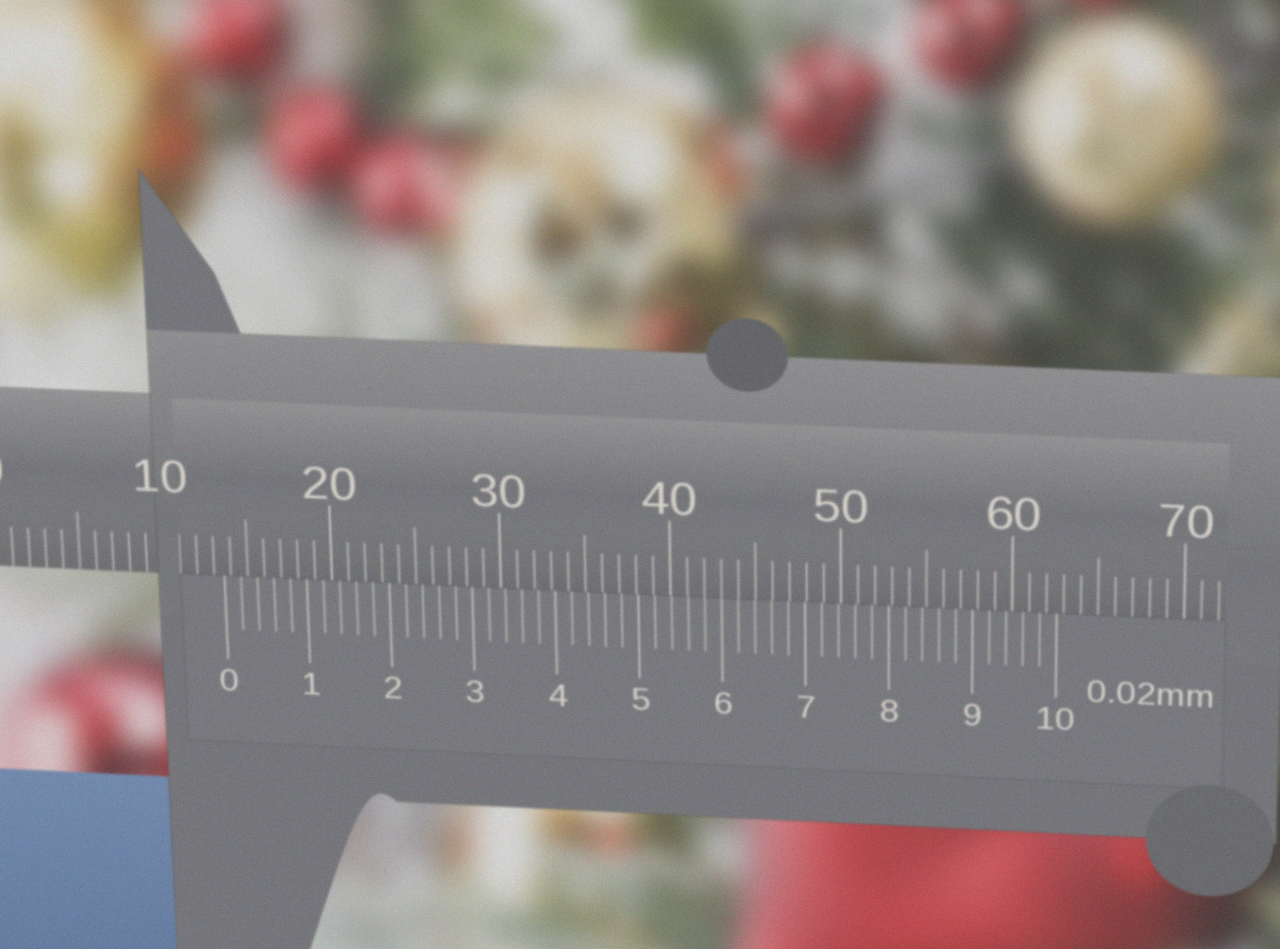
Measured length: 13.6 mm
